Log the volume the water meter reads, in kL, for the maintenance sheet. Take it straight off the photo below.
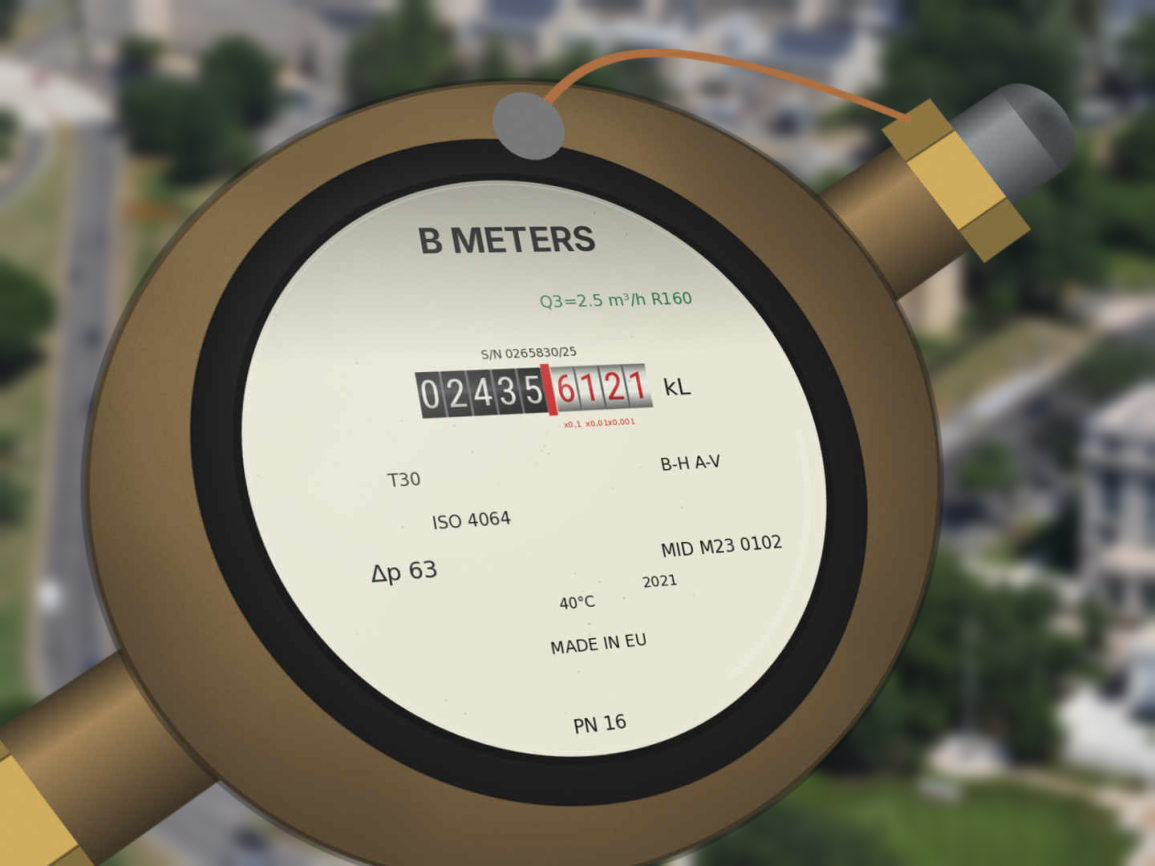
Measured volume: 2435.6121 kL
